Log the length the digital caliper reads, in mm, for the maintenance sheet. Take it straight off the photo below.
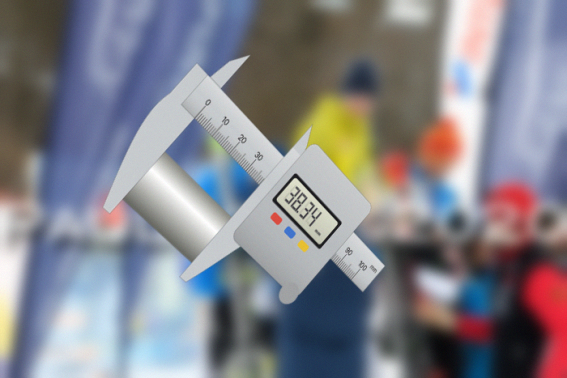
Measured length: 38.34 mm
